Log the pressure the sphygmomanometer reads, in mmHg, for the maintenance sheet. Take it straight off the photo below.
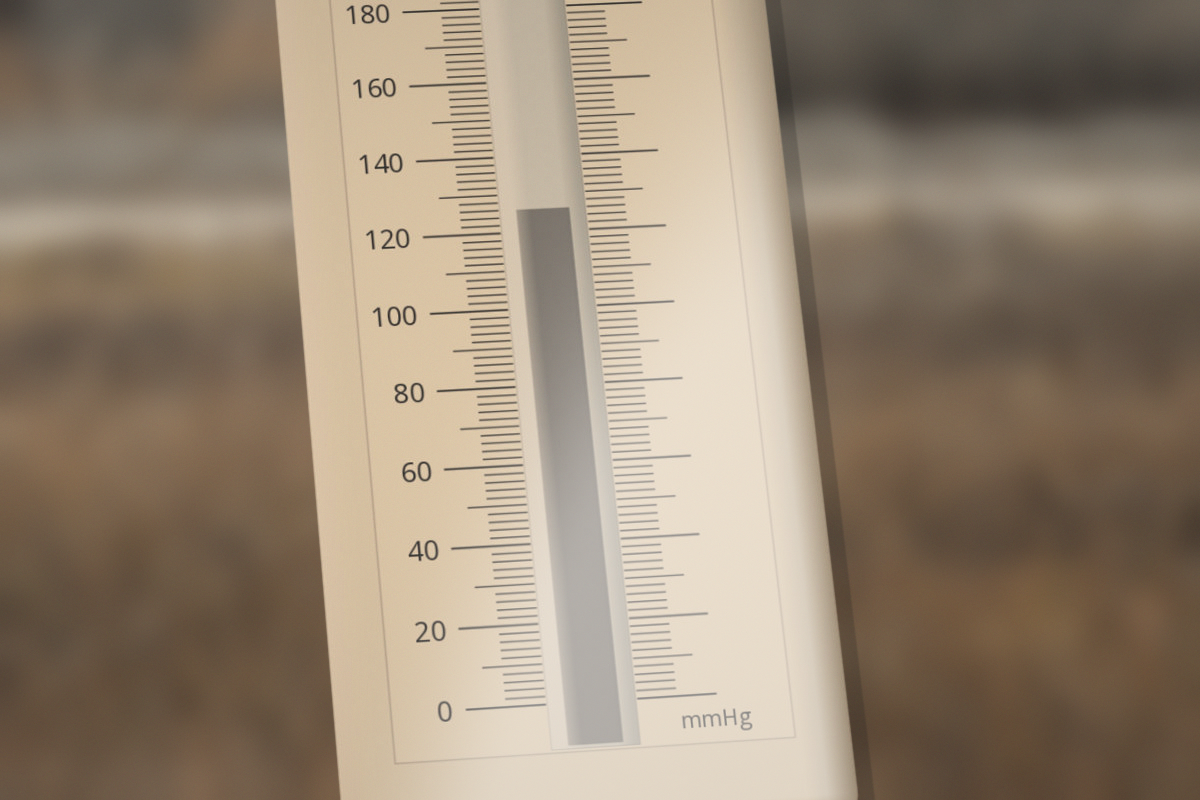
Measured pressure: 126 mmHg
